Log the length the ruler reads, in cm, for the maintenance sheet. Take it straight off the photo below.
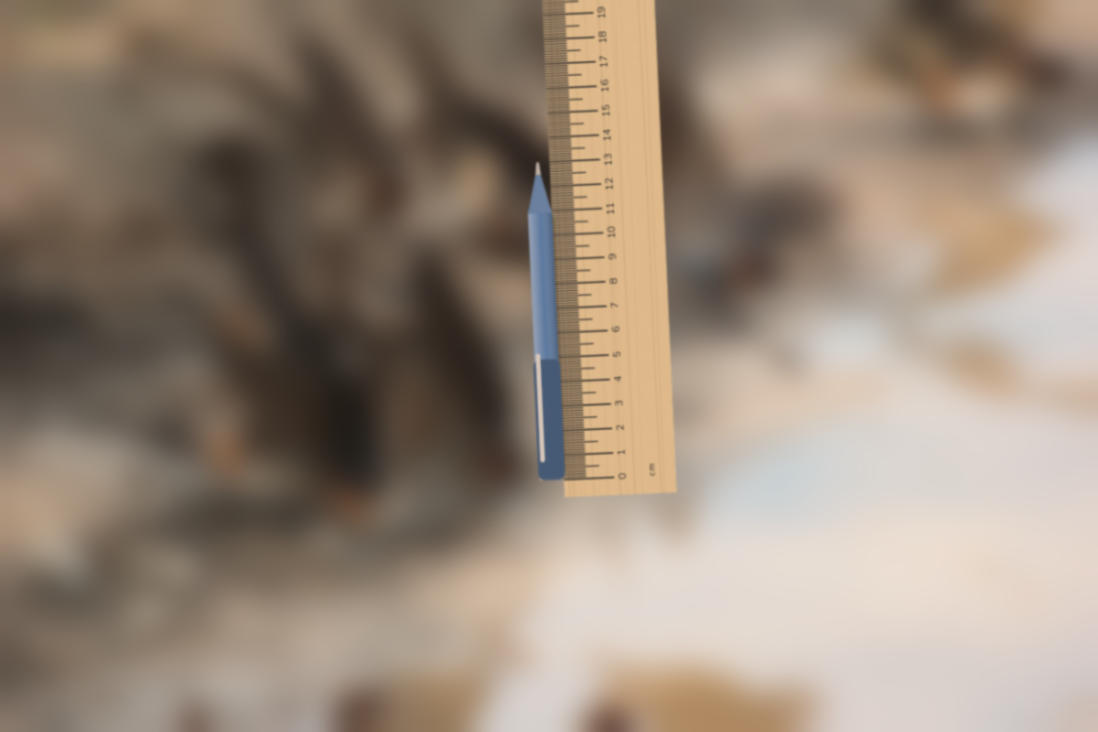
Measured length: 13 cm
